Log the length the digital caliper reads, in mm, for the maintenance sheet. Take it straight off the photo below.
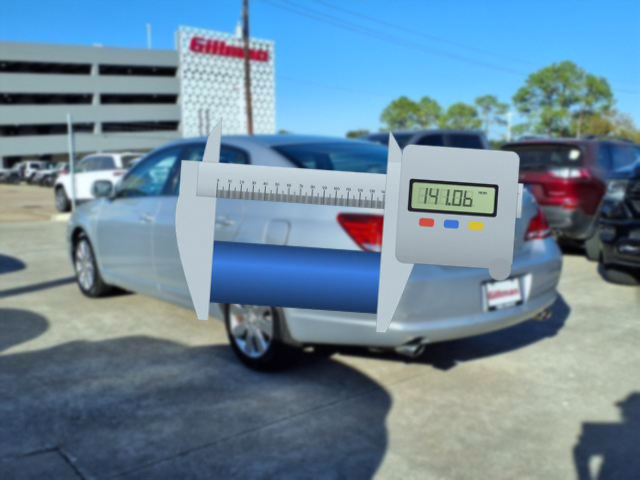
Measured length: 141.06 mm
